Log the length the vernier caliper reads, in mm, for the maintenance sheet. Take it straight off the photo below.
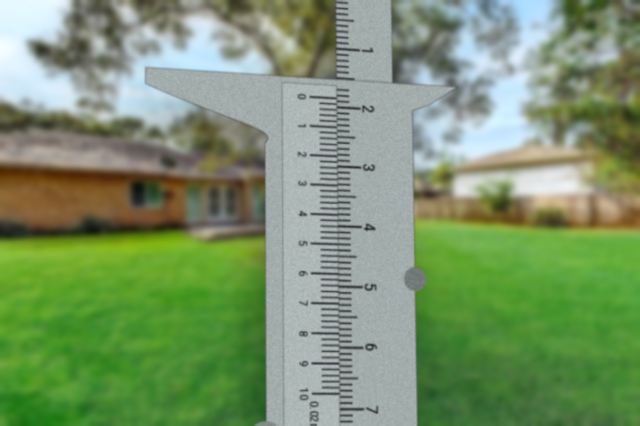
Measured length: 18.5 mm
